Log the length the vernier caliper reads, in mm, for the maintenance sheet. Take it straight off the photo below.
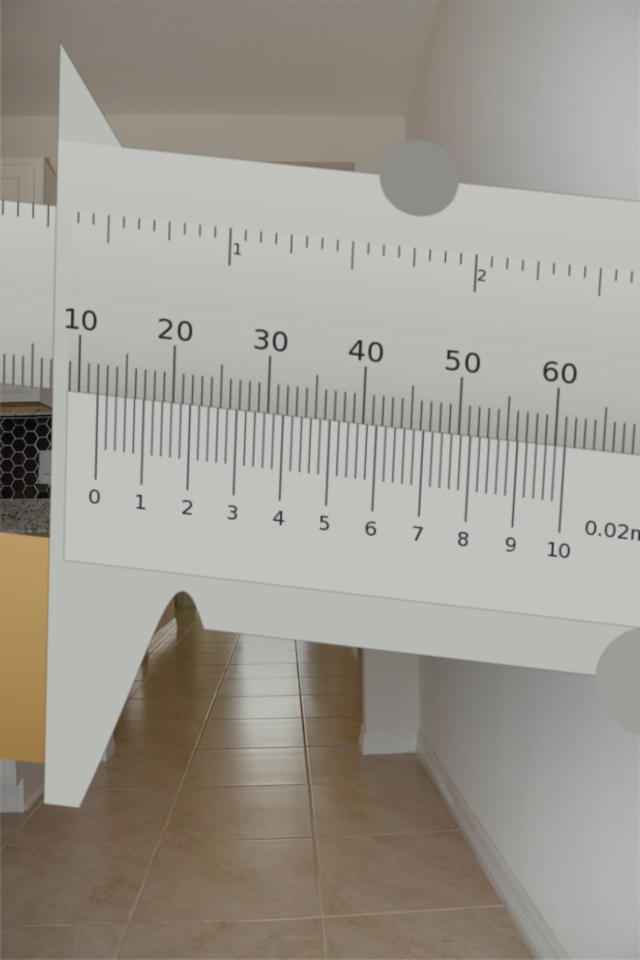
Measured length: 12.0 mm
